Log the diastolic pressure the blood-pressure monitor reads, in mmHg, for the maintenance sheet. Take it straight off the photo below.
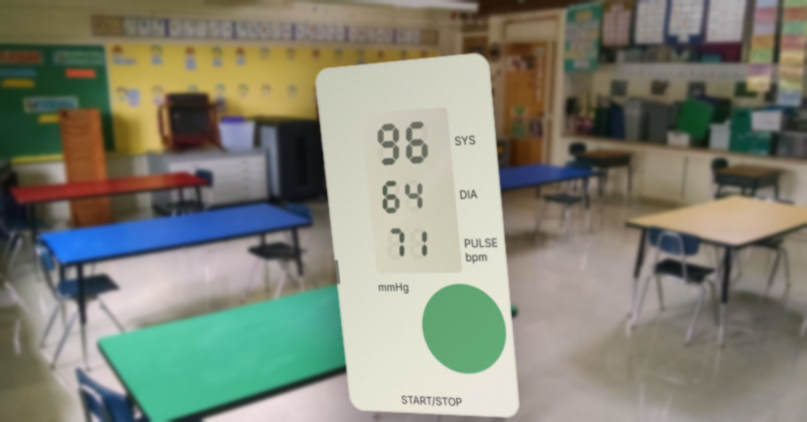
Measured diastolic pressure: 64 mmHg
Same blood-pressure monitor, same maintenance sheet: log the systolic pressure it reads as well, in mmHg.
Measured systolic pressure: 96 mmHg
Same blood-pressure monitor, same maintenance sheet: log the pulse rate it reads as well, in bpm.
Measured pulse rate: 71 bpm
